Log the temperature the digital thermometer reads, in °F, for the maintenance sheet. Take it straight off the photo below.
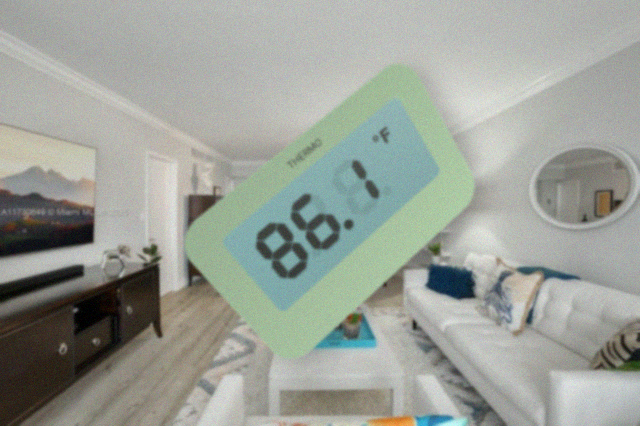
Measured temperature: 86.1 °F
